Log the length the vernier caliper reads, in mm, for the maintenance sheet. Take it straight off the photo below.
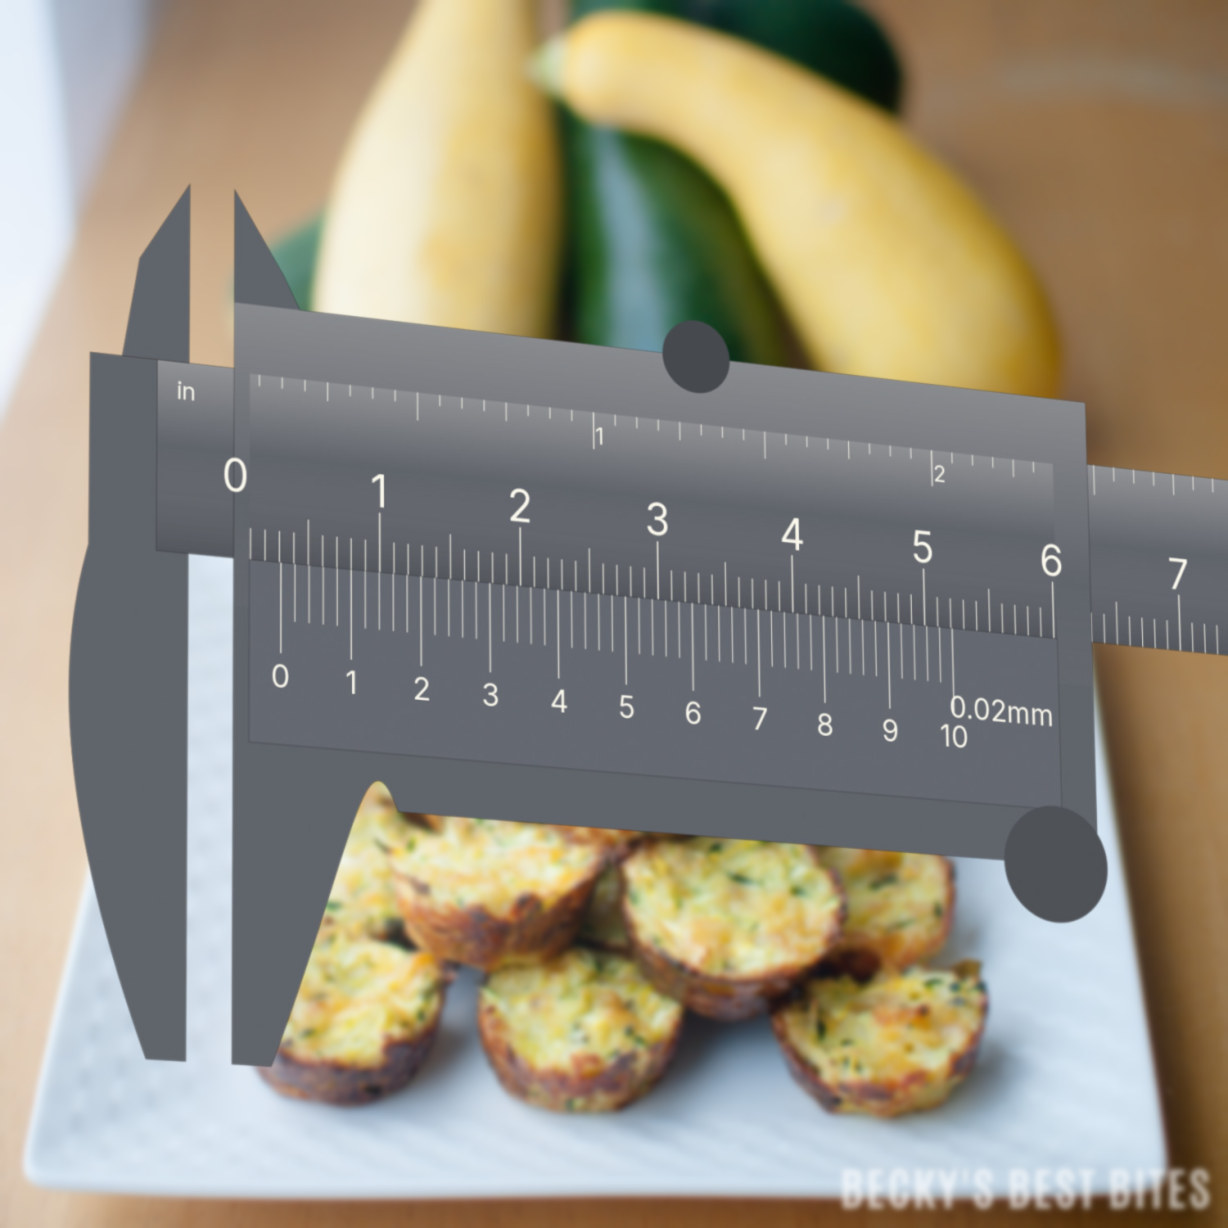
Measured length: 3.1 mm
